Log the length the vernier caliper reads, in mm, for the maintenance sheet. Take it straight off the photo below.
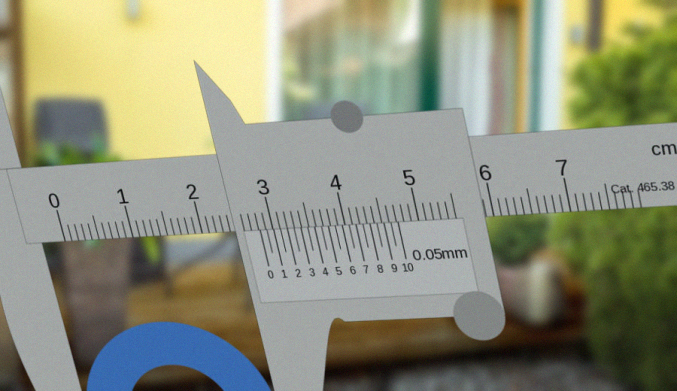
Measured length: 28.2 mm
